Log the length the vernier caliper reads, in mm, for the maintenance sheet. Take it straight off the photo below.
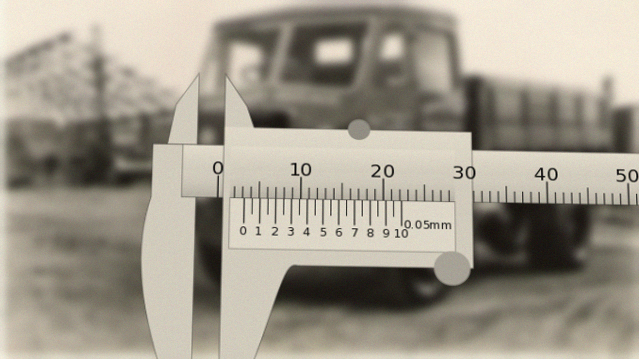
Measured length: 3.2 mm
